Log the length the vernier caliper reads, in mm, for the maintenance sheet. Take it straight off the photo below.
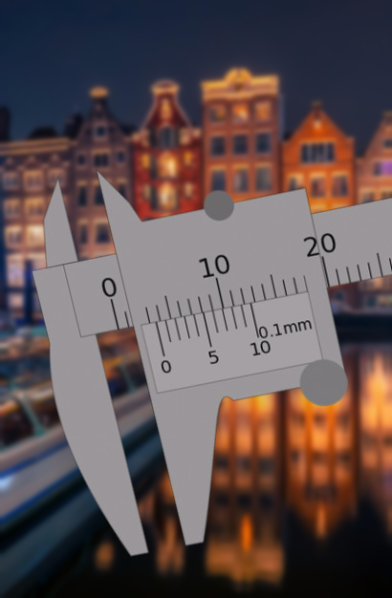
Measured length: 3.6 mm
